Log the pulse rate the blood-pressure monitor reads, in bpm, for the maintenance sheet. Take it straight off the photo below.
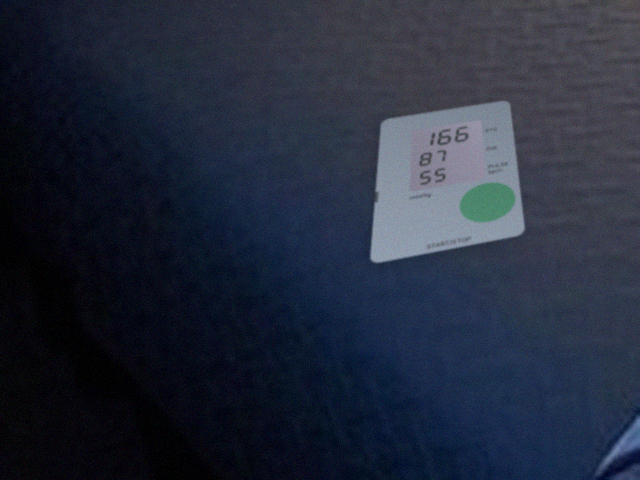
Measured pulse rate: 55 bpm
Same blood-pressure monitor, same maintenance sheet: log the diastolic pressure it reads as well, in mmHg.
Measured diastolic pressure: 87 mmHg
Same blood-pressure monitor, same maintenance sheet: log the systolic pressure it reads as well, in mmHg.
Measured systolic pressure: 166 mmHg
